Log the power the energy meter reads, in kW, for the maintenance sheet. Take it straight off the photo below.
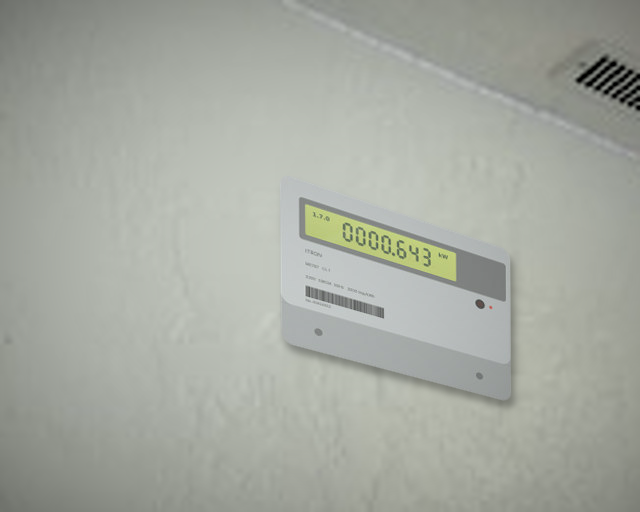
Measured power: 0.643 kW
